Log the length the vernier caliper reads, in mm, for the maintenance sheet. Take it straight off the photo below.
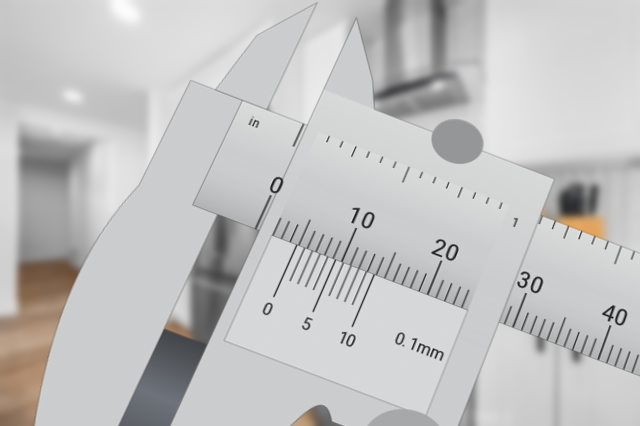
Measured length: 4.8 mm
